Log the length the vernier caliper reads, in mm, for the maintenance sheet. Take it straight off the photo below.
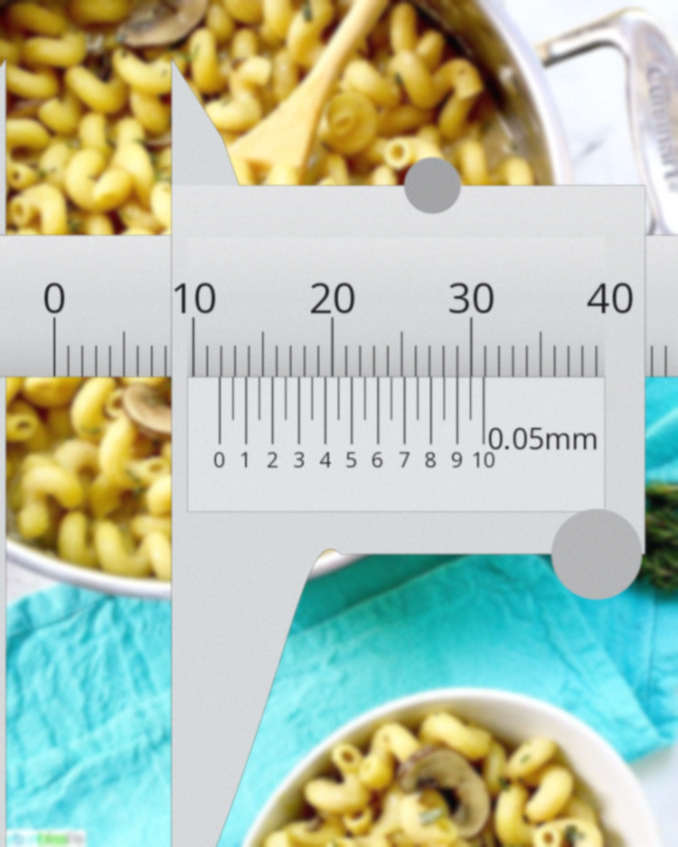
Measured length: 11.9 mm
